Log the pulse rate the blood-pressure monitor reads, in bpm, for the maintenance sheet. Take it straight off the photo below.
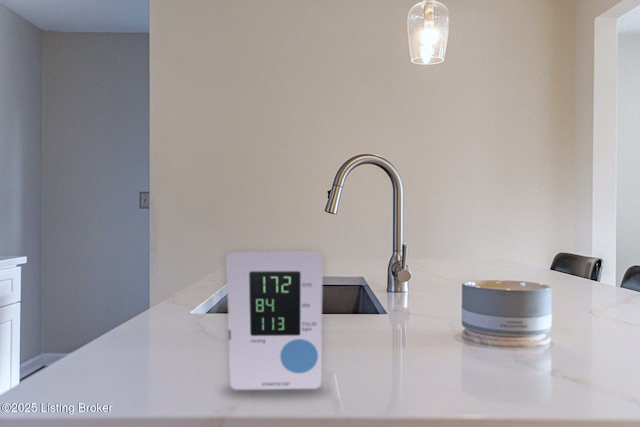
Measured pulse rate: 113 bpm
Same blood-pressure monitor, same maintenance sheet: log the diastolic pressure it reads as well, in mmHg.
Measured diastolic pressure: 84 mmHg
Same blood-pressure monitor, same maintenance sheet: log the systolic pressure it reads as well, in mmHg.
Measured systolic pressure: 172 mmHg
